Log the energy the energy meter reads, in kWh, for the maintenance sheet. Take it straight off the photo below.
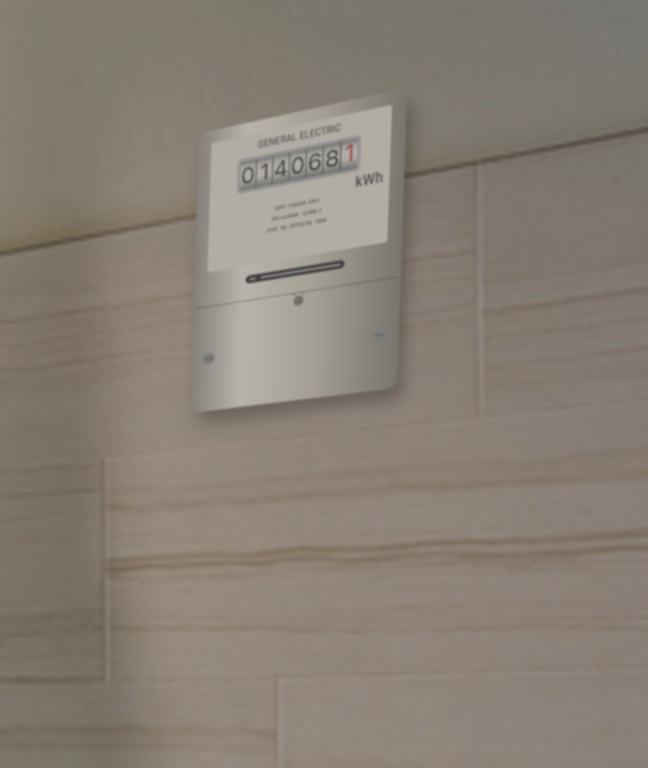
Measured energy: 14068.1 kWh
